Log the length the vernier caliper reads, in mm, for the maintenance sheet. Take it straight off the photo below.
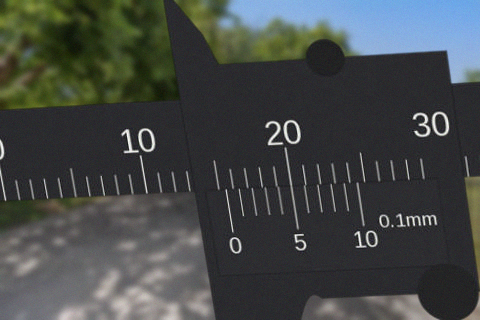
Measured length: 15.5 mm
